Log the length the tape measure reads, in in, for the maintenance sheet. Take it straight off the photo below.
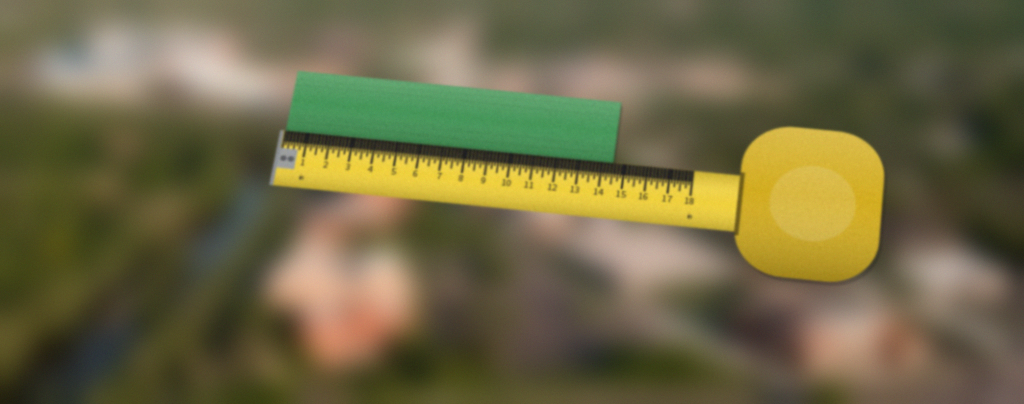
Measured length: 14.5 in
